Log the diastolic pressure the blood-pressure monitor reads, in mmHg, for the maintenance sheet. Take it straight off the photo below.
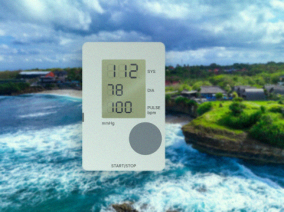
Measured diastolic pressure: 78 mmHg
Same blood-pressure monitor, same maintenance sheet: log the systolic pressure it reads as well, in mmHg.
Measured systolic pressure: 112 mmHg
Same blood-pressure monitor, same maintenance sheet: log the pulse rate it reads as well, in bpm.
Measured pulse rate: 100 bpm
